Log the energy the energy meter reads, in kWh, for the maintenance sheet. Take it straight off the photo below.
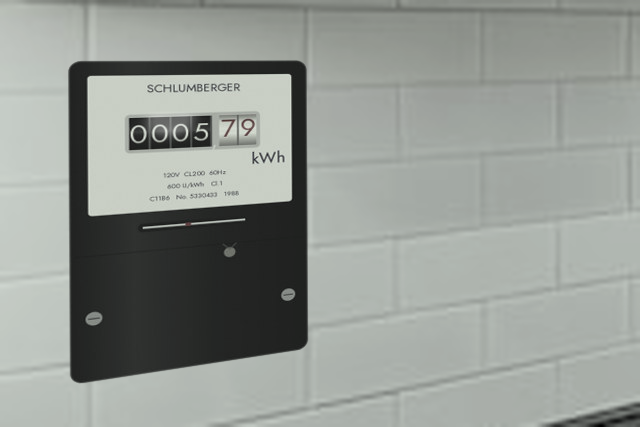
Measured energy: 5.79 kWh
